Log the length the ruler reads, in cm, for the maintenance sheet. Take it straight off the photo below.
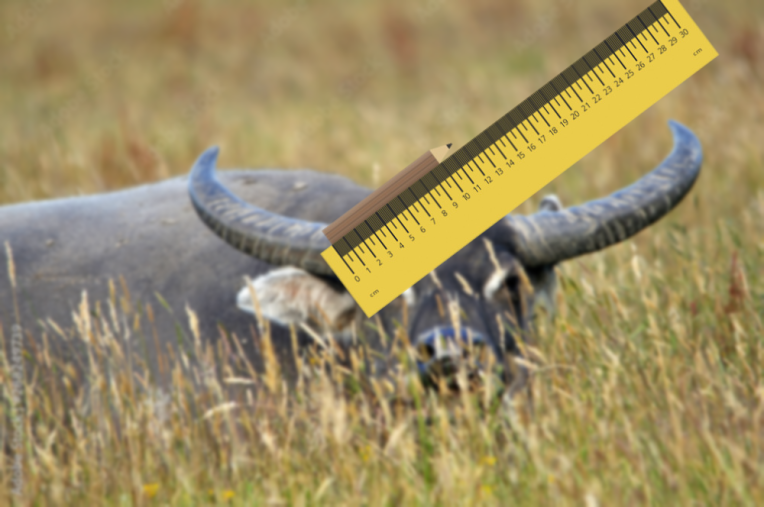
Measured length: 11.5 cm
